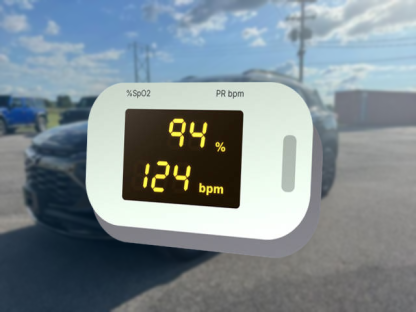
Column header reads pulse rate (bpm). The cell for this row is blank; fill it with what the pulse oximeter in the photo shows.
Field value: 124 bpm
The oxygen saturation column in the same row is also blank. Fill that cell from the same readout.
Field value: 94 %
